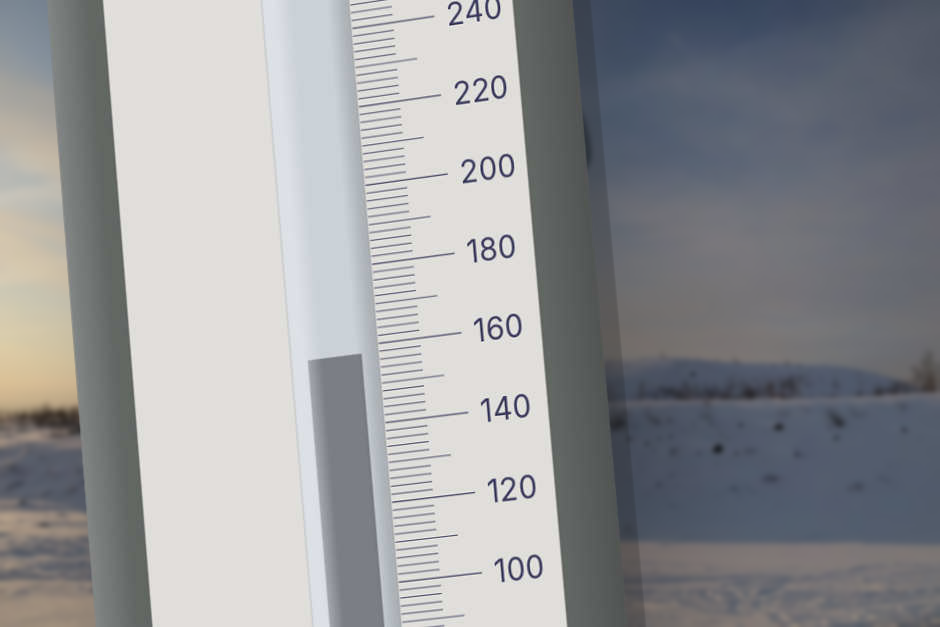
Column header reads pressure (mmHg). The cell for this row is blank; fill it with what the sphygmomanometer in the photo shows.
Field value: 158 mmHg
